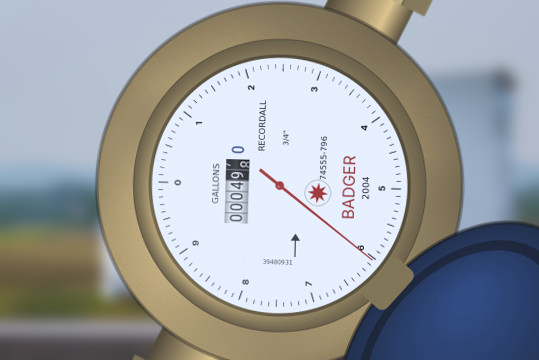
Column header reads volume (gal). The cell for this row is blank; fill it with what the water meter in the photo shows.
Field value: 4976.0 gal
